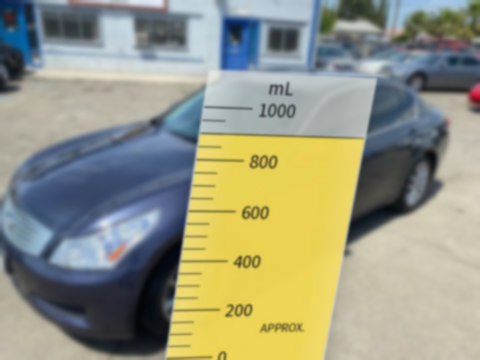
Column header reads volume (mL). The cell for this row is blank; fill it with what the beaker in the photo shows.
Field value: 900 mL
